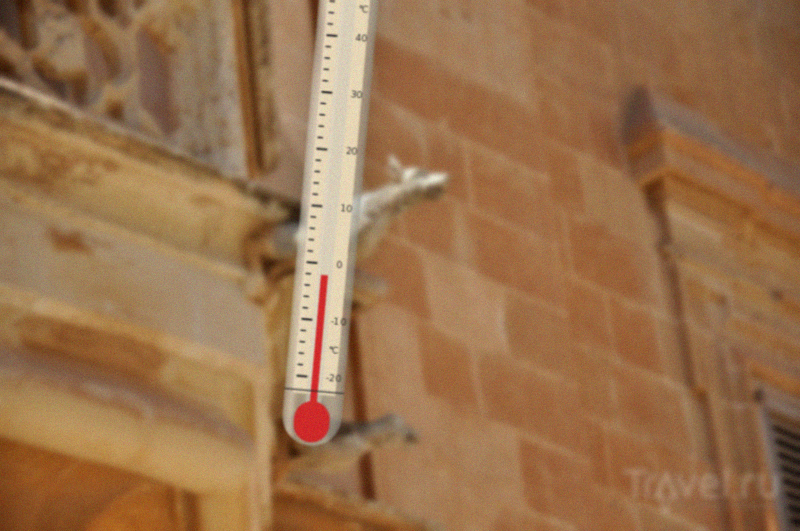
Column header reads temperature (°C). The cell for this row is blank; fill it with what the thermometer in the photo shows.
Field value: -2 °C
